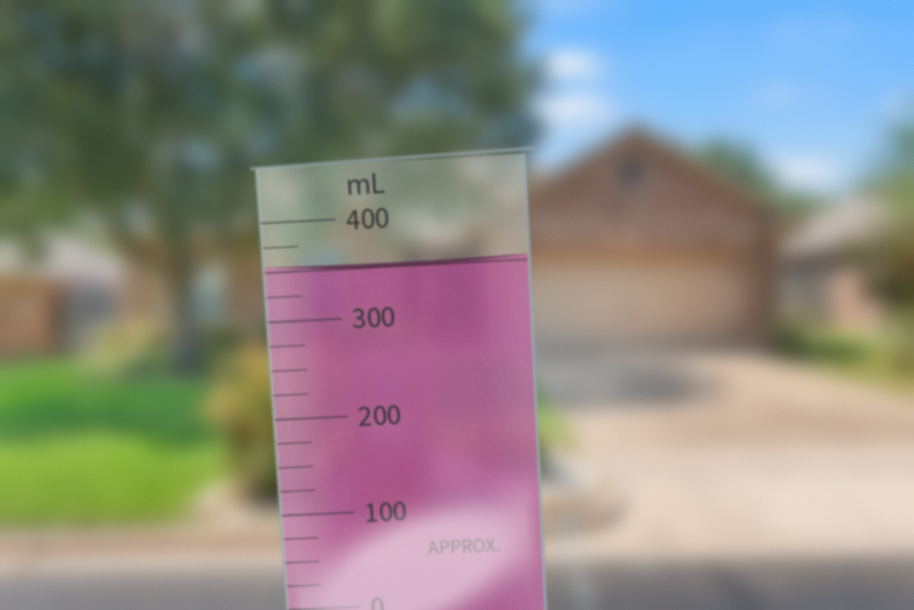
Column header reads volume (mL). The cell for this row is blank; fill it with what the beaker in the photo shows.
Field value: 350 mL
